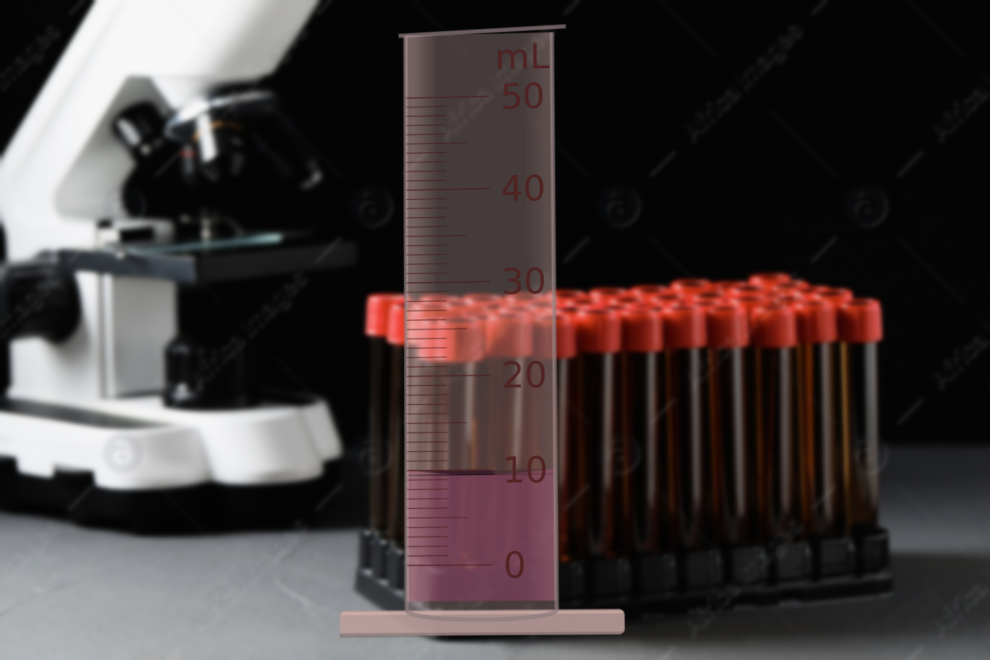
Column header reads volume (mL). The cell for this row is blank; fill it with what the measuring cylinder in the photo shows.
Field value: 9.5 mL
